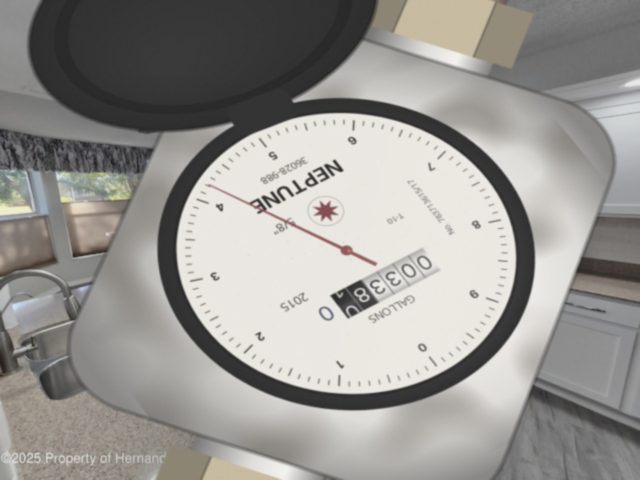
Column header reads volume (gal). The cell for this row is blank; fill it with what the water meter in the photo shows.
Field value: 33804.2 gal
